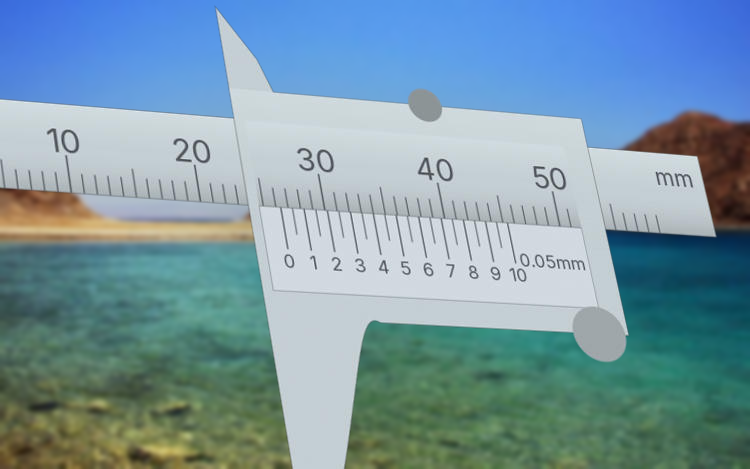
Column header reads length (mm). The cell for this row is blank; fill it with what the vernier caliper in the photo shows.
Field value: 26.4 mm
